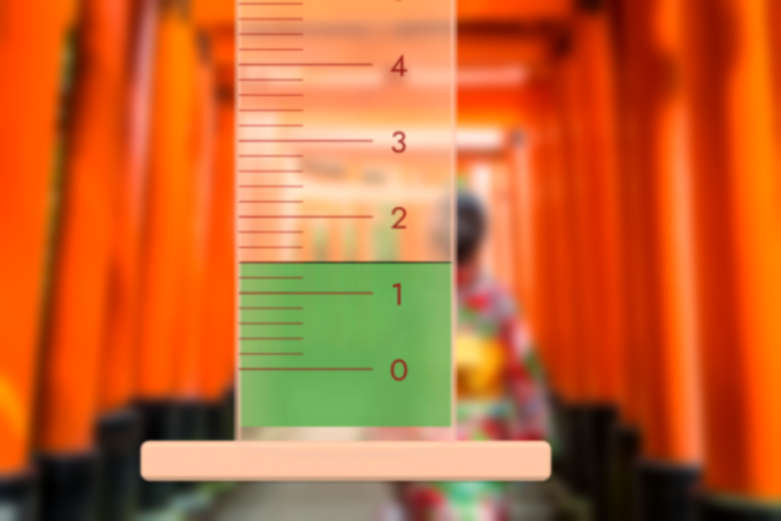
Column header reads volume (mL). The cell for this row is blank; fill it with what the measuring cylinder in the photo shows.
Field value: 1.4 mL
